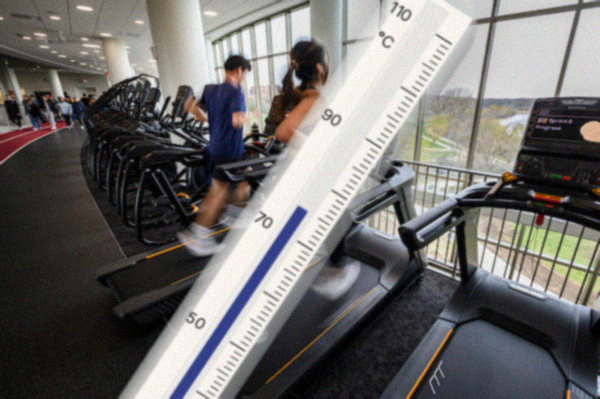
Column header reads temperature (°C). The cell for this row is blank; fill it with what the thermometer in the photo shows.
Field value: 75 °C
